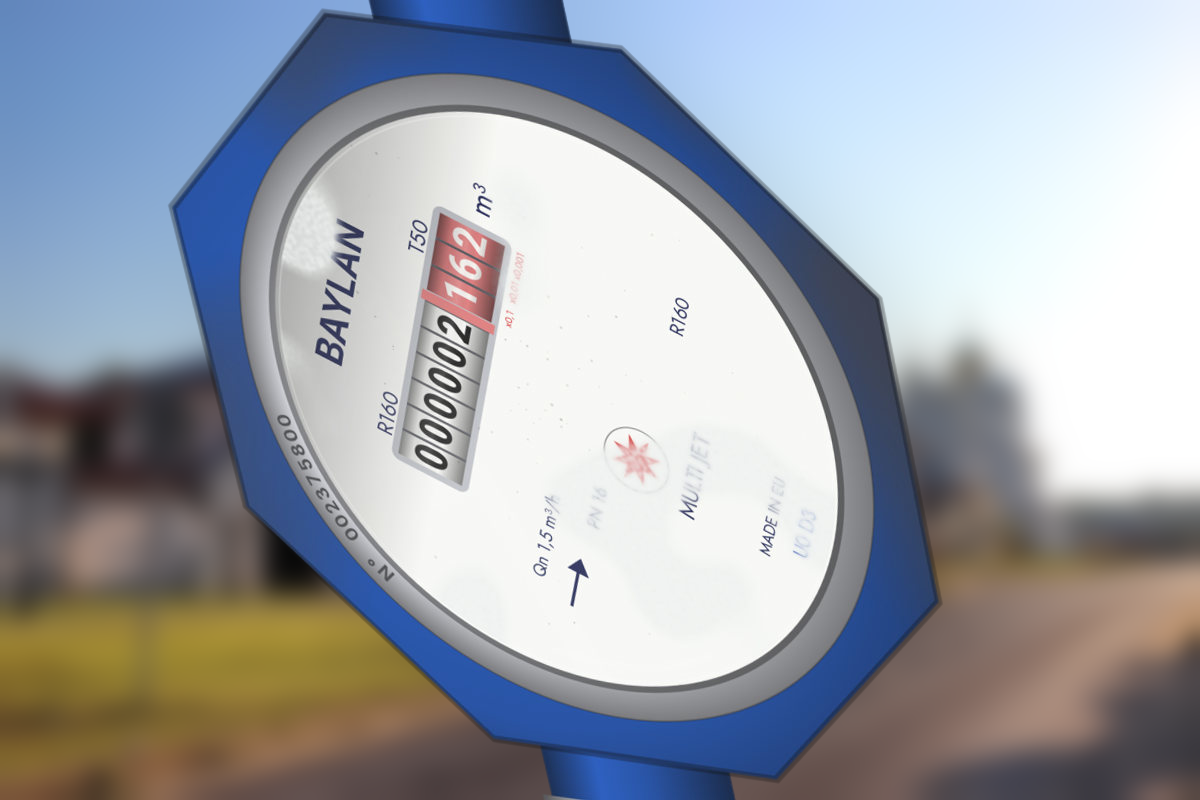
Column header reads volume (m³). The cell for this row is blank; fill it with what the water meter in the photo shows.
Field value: 2.162 m³
